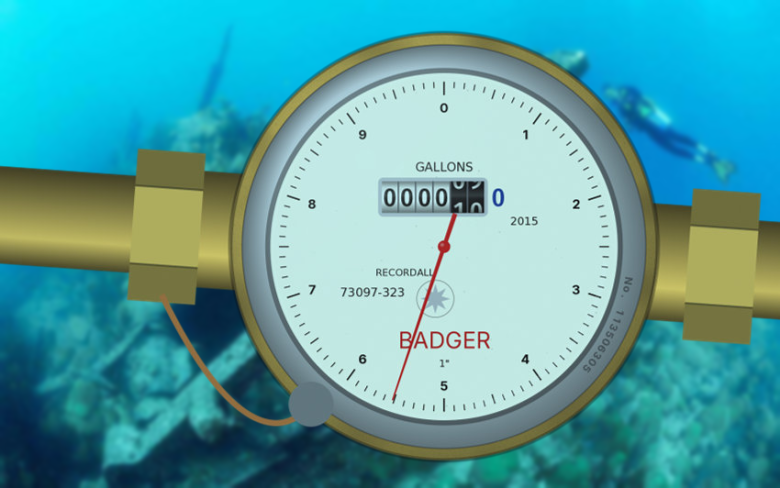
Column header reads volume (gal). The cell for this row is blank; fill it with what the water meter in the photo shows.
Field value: 95.5 gal
